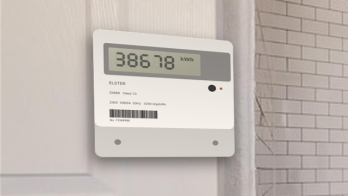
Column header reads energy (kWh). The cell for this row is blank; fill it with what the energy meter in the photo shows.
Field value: 38678 kWh
